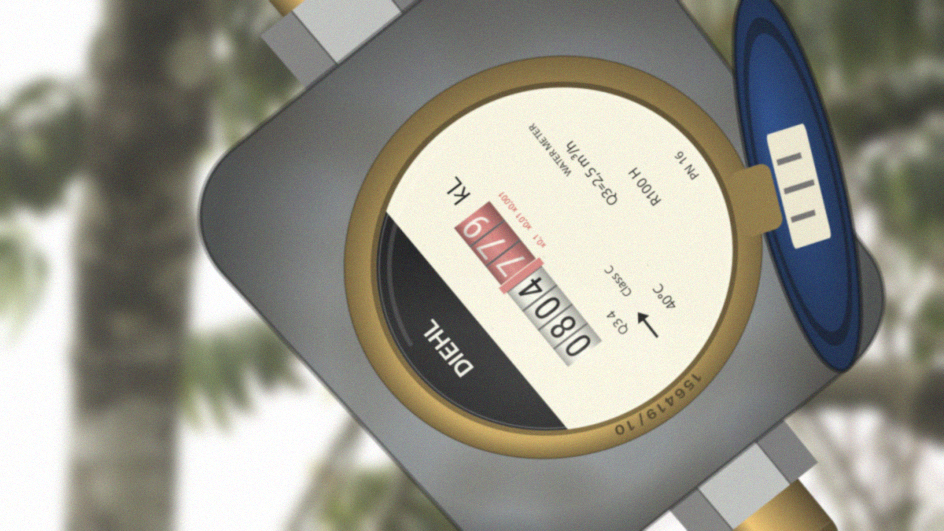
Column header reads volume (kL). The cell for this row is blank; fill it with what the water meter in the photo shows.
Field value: 804.779 kL
